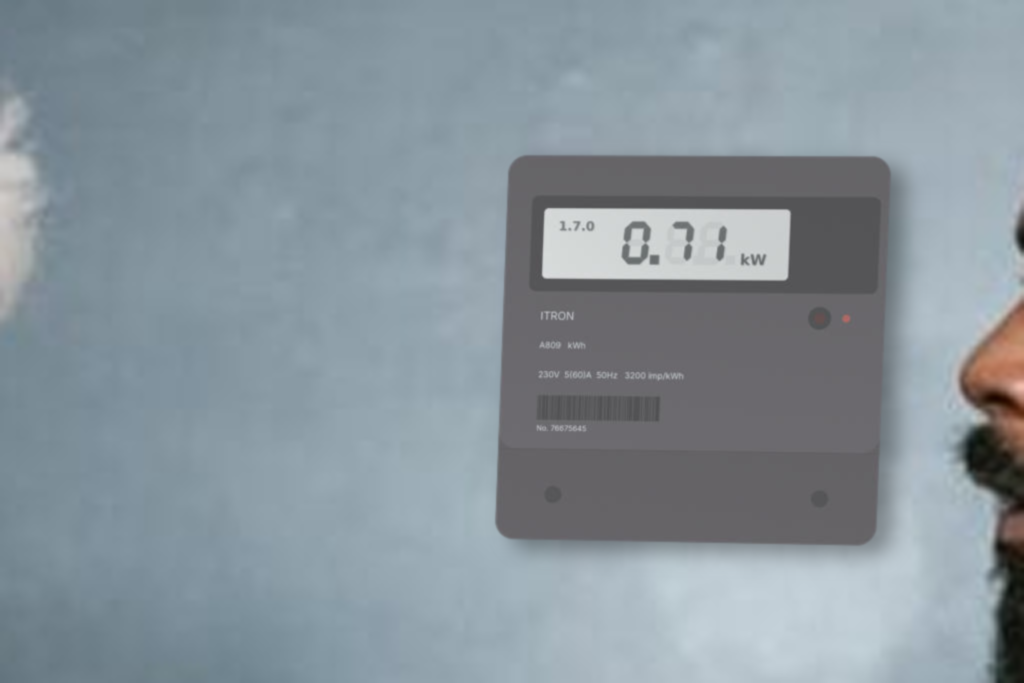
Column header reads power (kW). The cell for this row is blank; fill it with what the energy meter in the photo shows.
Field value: 0.71 kW
